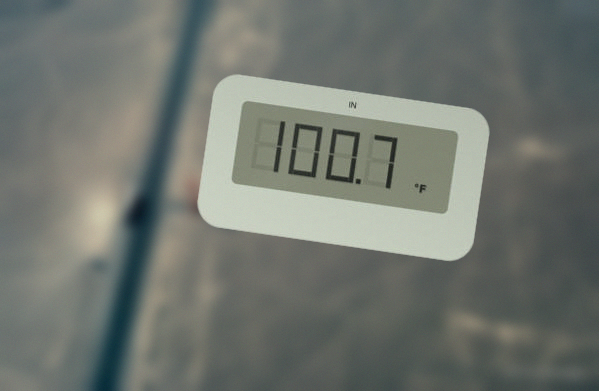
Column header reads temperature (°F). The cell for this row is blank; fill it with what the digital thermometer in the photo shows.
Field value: 100.7 °F
